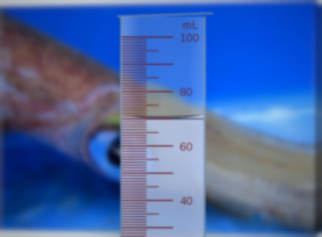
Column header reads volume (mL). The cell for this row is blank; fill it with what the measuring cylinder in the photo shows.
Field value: 70 mL
